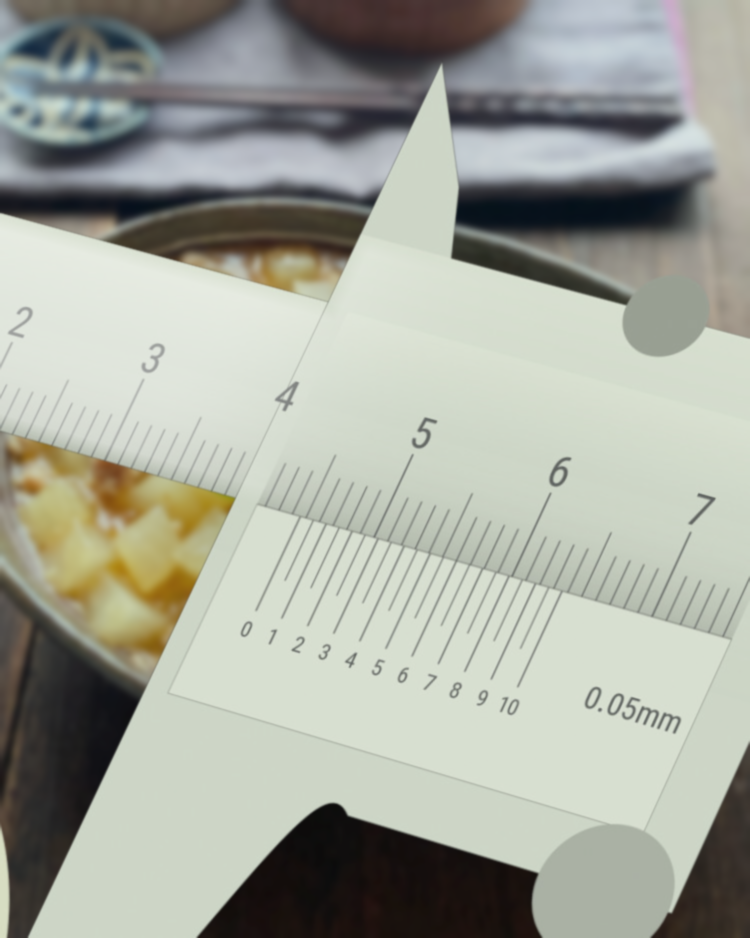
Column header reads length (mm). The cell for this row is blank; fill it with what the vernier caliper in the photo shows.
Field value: 44.6 mm
